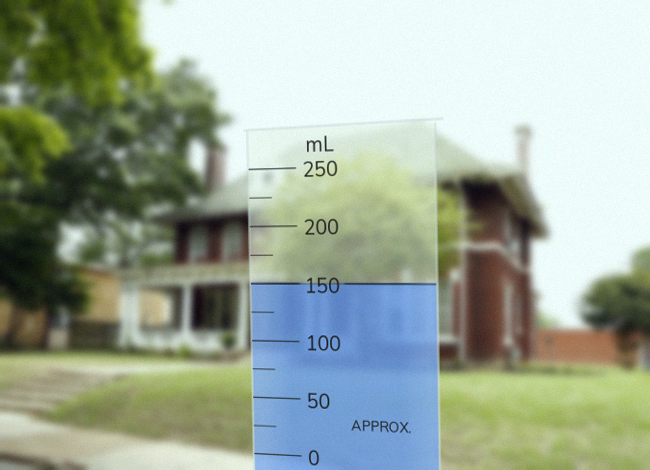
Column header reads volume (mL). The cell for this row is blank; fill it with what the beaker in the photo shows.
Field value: 150 mL
